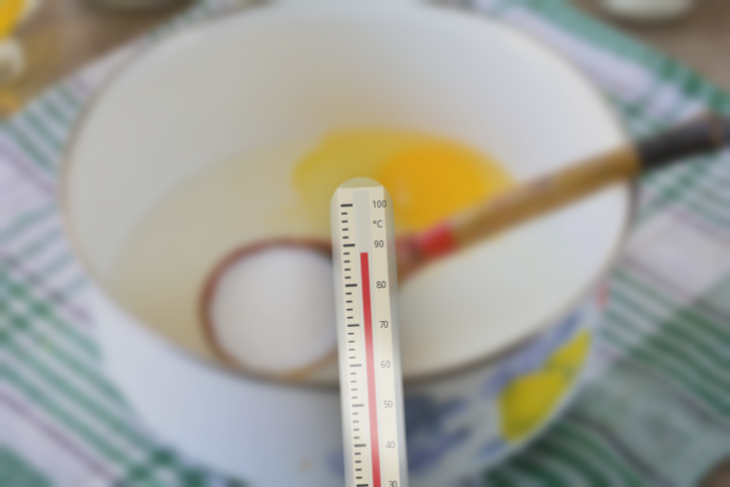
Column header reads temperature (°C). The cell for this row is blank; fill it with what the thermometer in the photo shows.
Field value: 88 °C
